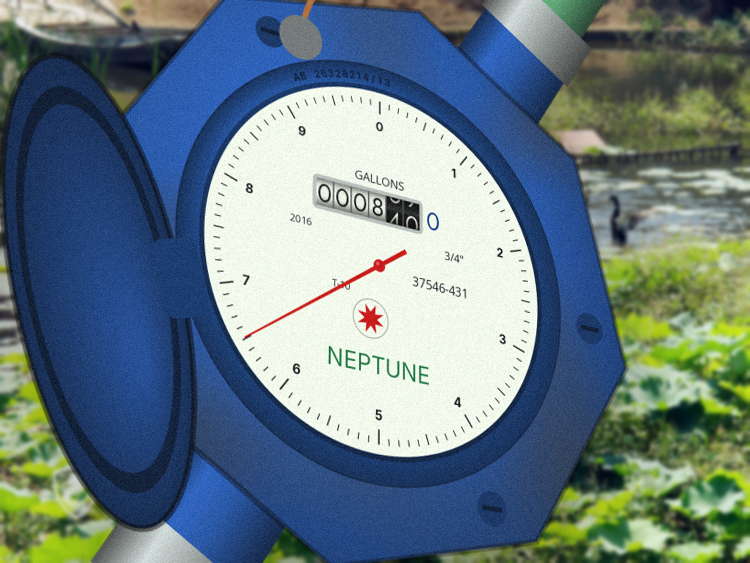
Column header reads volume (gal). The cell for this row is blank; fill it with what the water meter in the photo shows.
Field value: 8396.5 gal
